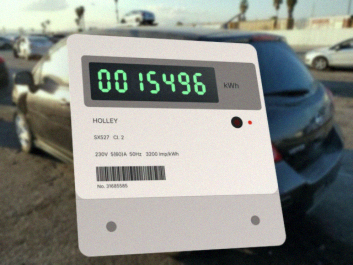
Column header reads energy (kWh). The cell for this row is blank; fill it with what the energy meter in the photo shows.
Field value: 15496 kWh
